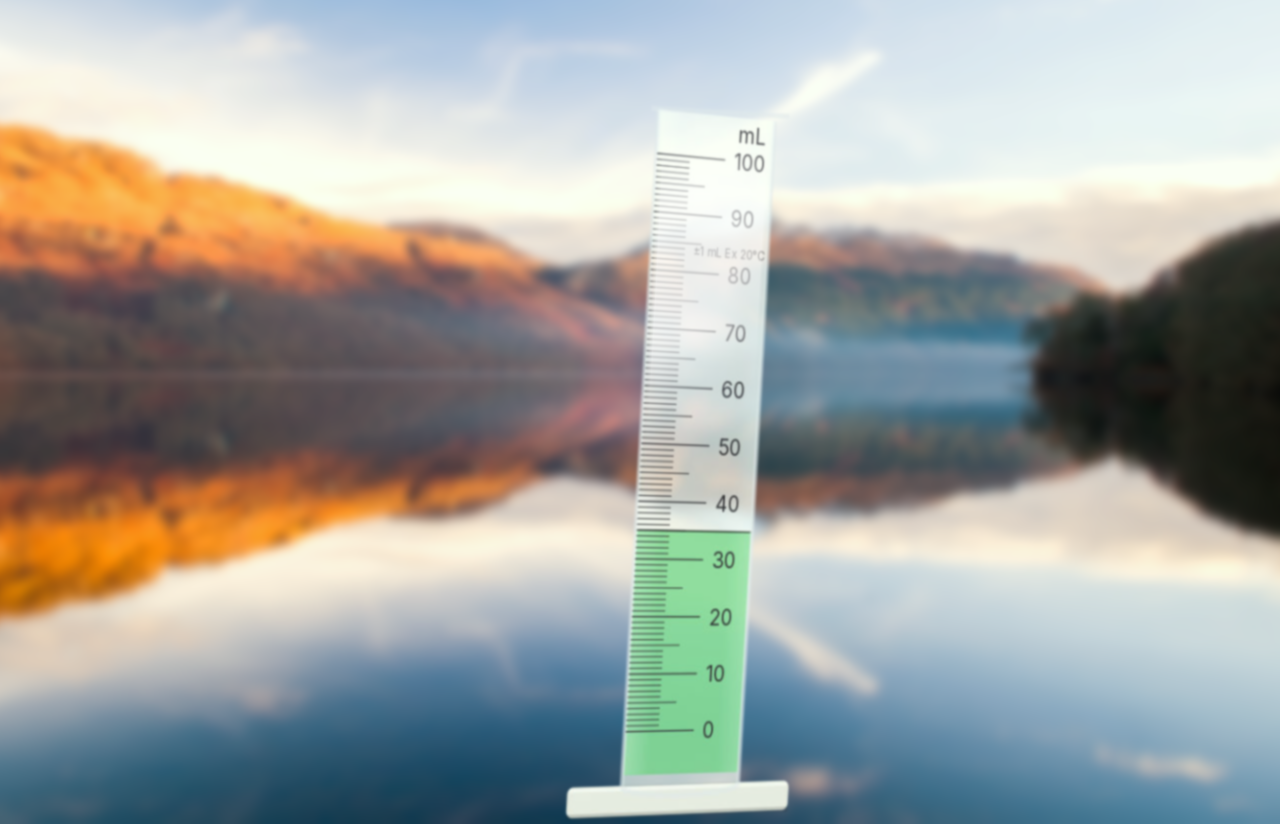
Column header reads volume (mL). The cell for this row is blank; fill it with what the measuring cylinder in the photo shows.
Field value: 35 mL
